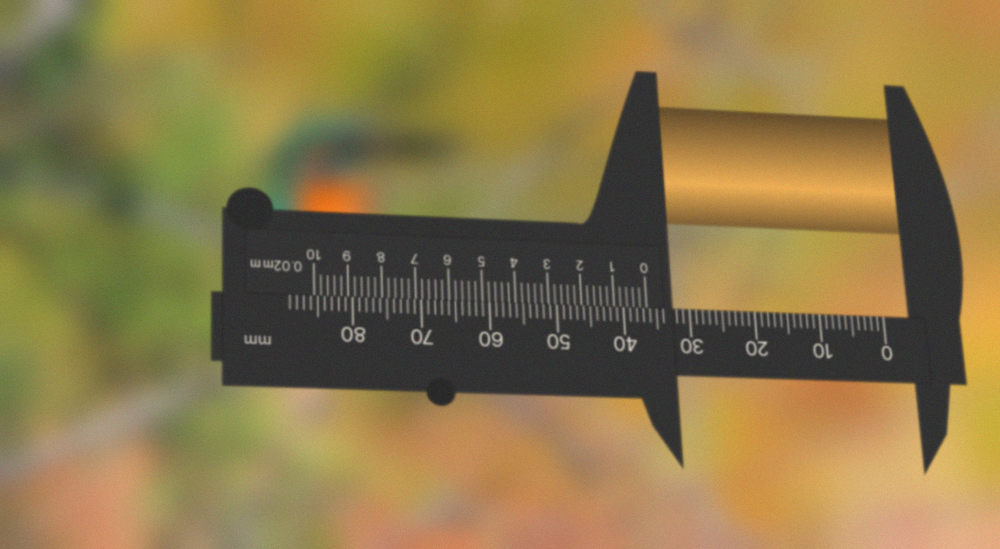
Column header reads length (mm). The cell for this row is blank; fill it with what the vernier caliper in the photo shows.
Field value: 36.5 mm
